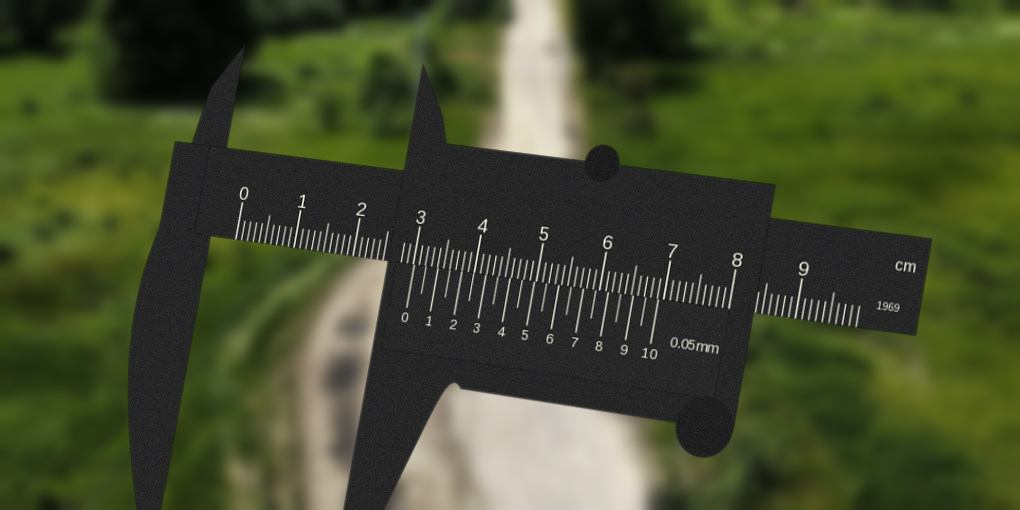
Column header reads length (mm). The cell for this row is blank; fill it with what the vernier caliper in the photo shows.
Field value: 30.2 mm
